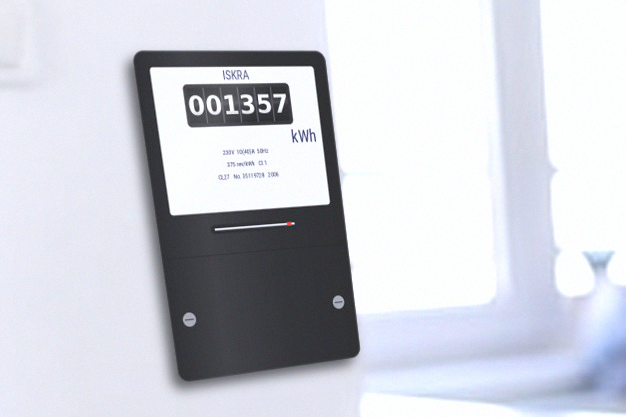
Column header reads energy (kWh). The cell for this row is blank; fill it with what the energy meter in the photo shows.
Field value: 1357 kWh
